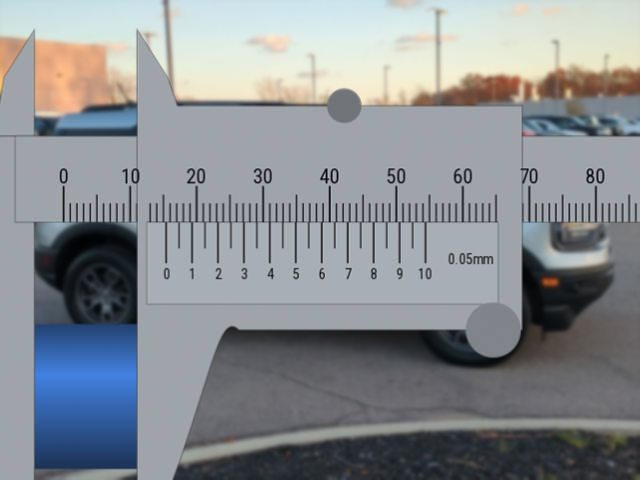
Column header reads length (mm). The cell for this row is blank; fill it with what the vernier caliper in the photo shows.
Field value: 15.4 mm
